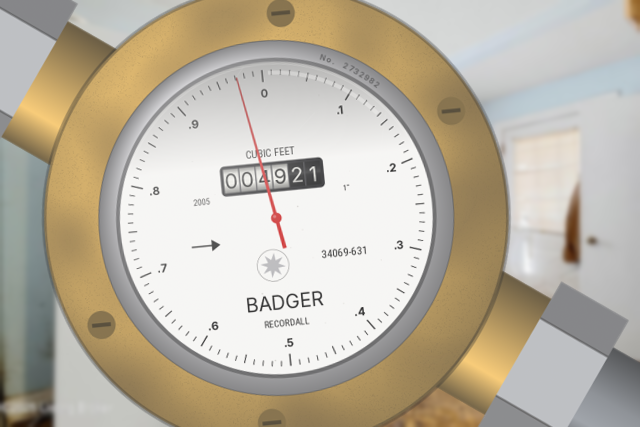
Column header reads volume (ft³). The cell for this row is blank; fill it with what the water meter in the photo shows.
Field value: 4920.97 ft³
